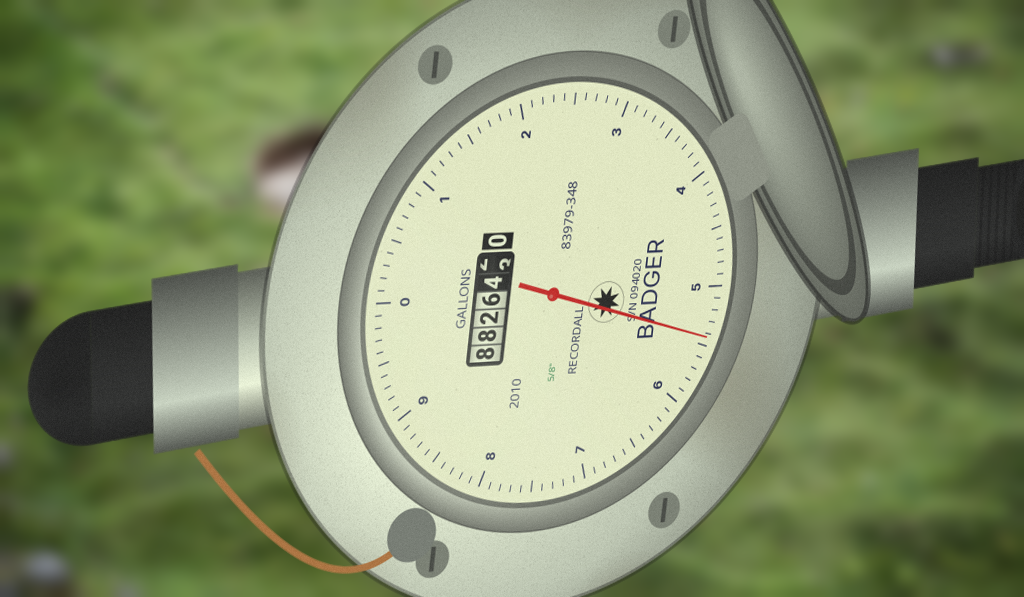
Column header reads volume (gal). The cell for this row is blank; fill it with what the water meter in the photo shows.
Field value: 8826425.4 gal
